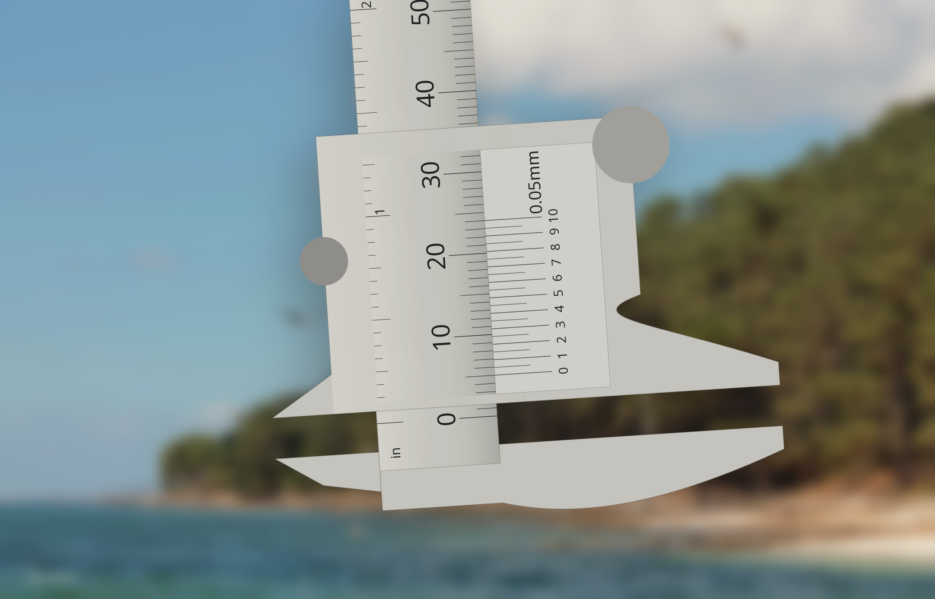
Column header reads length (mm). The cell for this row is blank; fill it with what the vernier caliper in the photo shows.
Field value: 5.0 mm
